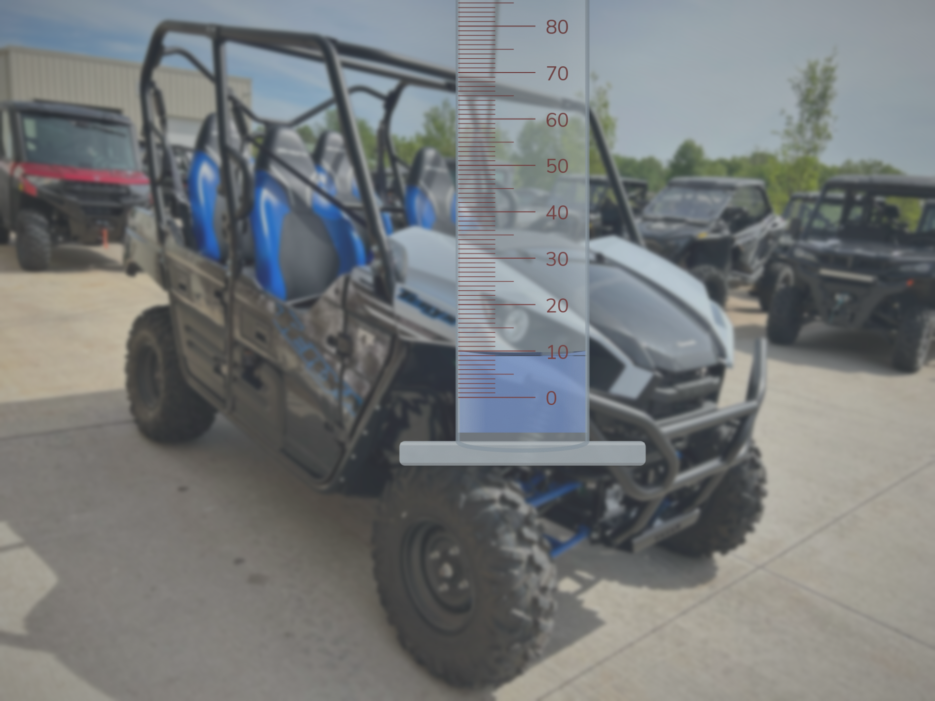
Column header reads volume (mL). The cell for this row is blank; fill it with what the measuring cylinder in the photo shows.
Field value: 9 mL
